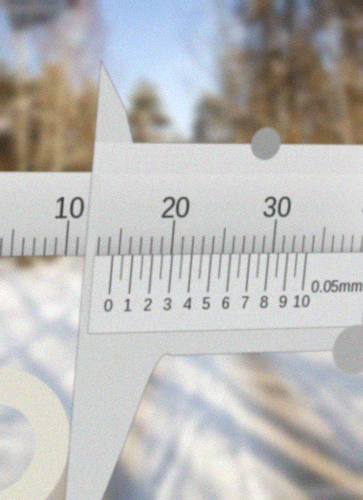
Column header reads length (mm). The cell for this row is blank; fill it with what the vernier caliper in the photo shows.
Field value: 14.4 mm
